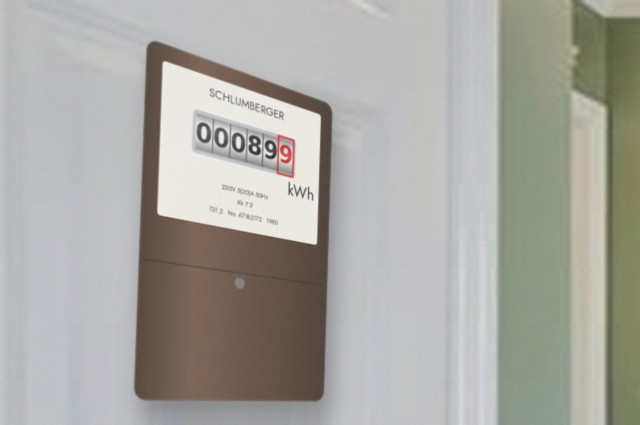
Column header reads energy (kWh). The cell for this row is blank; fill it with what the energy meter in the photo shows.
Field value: 89.9 kWh
